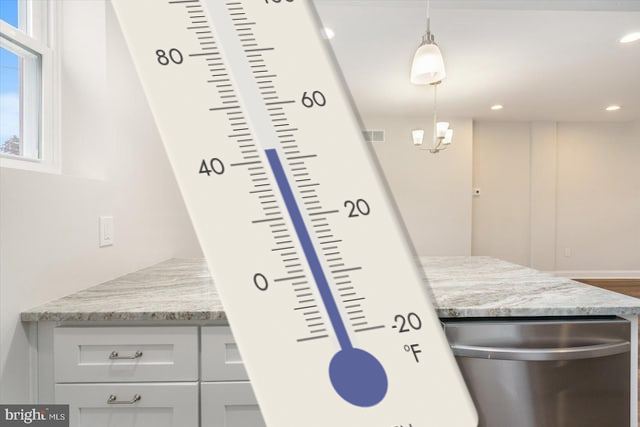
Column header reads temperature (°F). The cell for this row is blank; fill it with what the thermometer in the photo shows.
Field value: 44 °F
